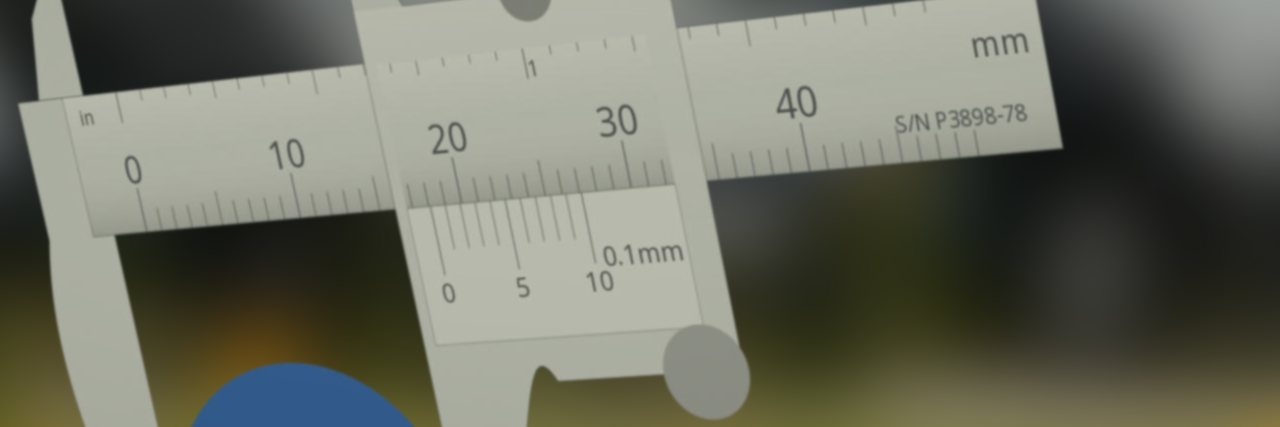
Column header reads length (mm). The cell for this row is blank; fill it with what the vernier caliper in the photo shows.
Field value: 18.1 mm
